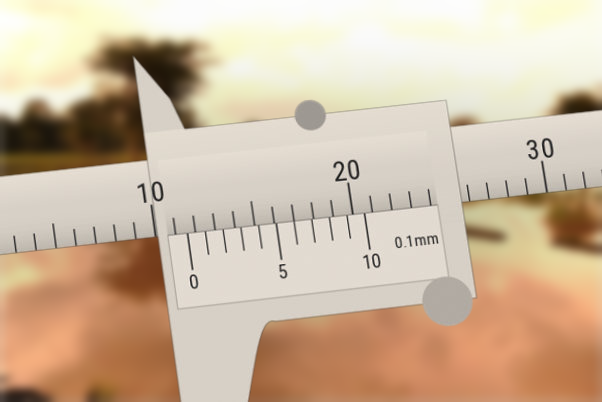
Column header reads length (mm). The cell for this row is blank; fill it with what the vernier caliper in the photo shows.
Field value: 11.6 mm
